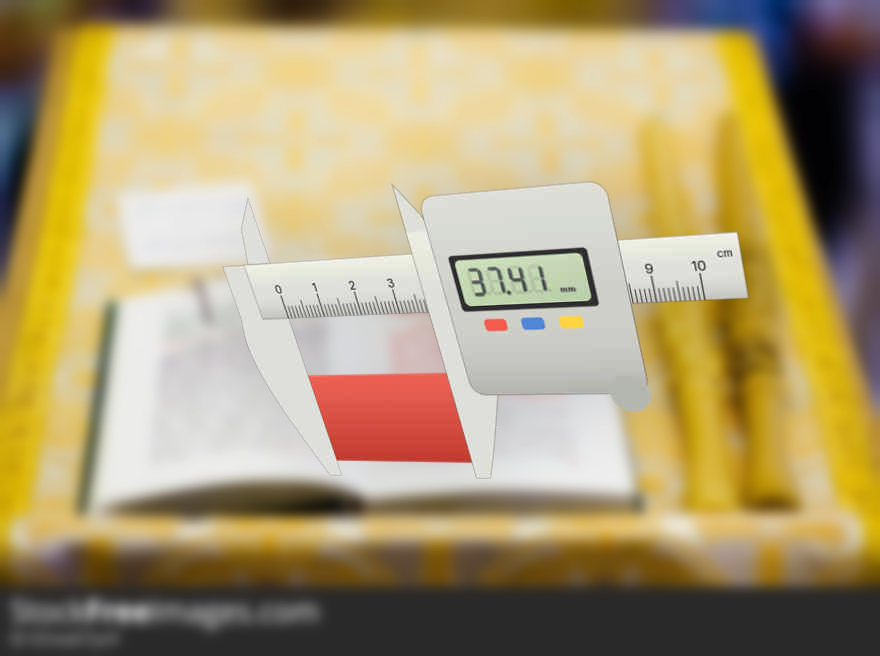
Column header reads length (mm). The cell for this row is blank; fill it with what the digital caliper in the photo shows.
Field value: 37.41 mm
